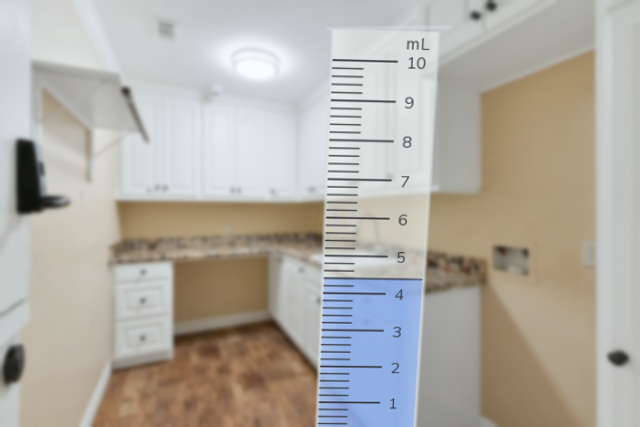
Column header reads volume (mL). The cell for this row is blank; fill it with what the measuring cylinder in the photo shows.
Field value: 4.4 mL
